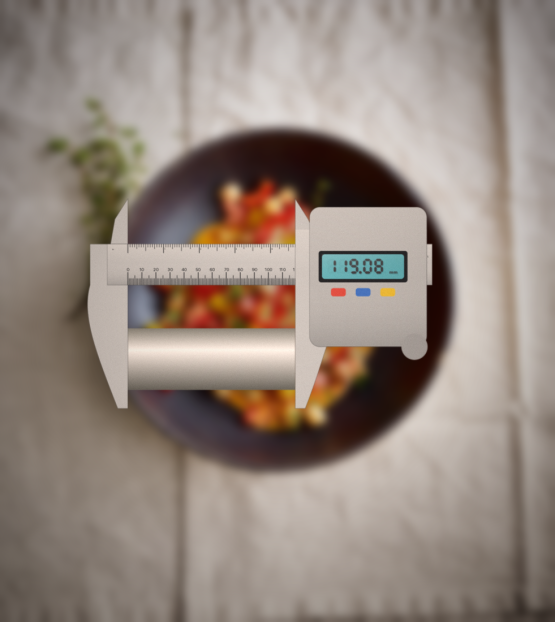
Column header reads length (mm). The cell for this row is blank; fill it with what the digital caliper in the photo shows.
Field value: 119.08 mm
